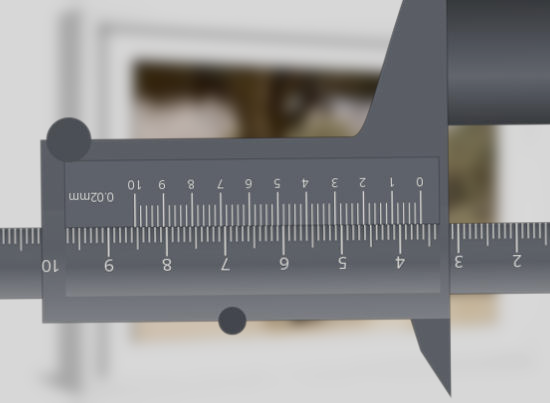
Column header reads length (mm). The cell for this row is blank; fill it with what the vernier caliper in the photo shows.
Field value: 36.4 mm
